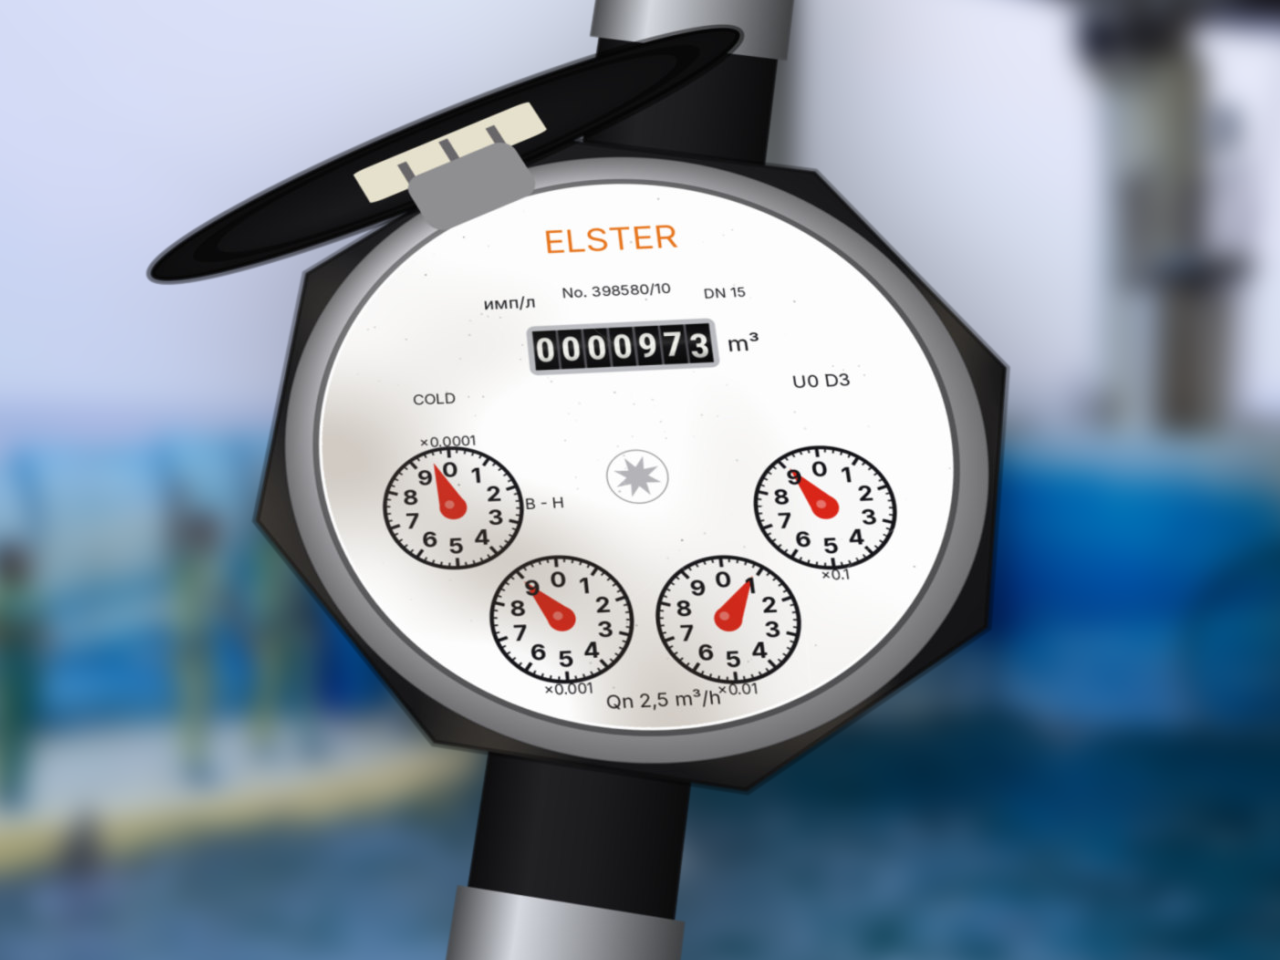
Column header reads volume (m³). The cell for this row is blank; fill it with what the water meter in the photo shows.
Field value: 972.9089 m³
